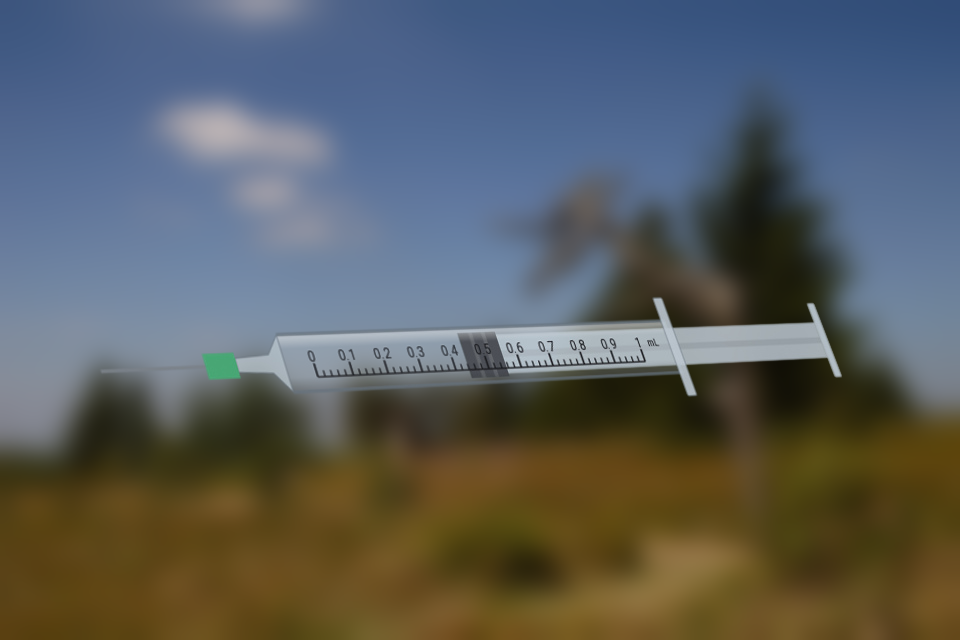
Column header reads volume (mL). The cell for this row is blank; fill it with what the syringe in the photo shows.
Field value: 0.44 mL
